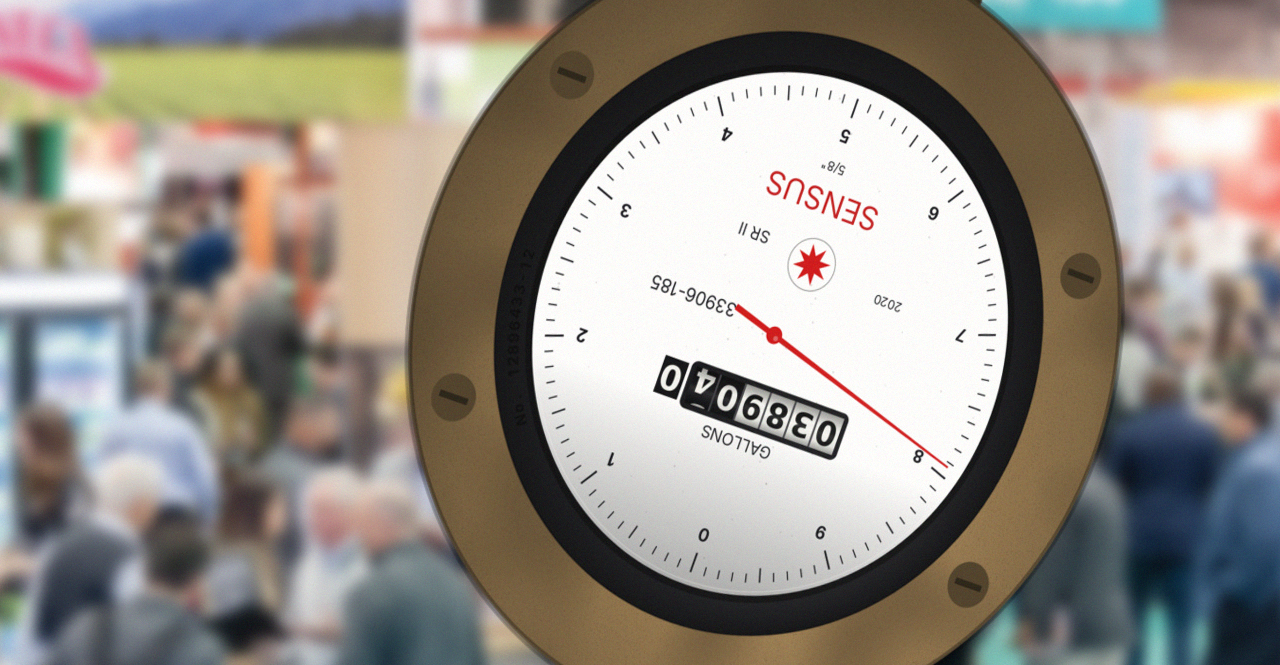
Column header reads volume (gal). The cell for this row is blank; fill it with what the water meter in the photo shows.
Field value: 389037.9 gal
